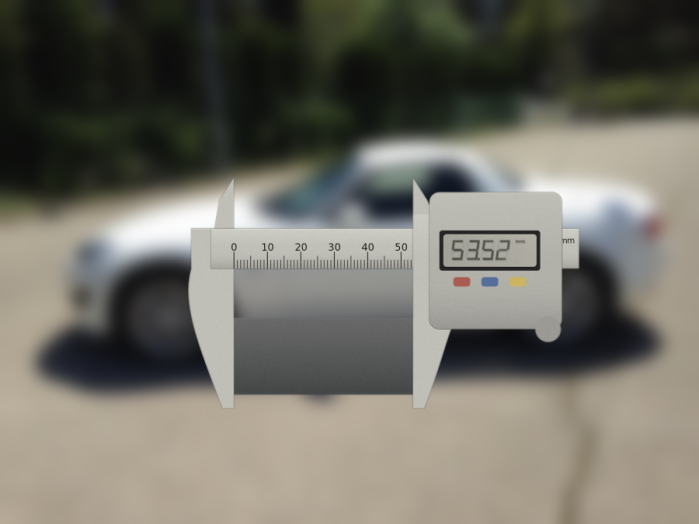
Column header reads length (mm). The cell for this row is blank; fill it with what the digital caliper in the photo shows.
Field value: 53.52 mm
